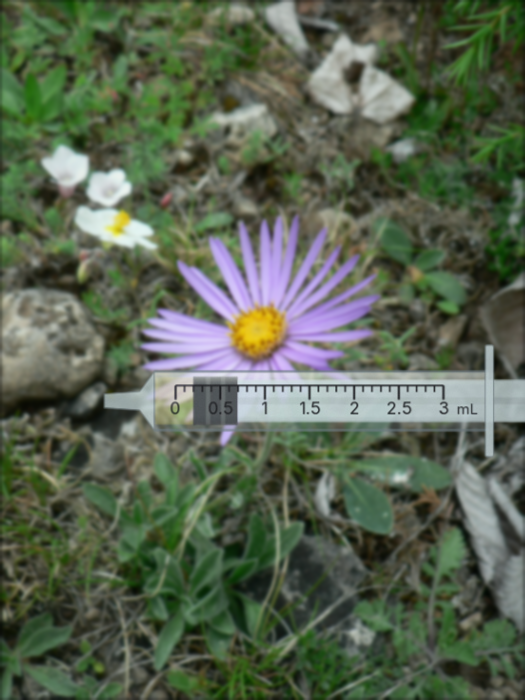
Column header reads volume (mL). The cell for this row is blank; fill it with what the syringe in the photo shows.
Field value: 0.2 mL
